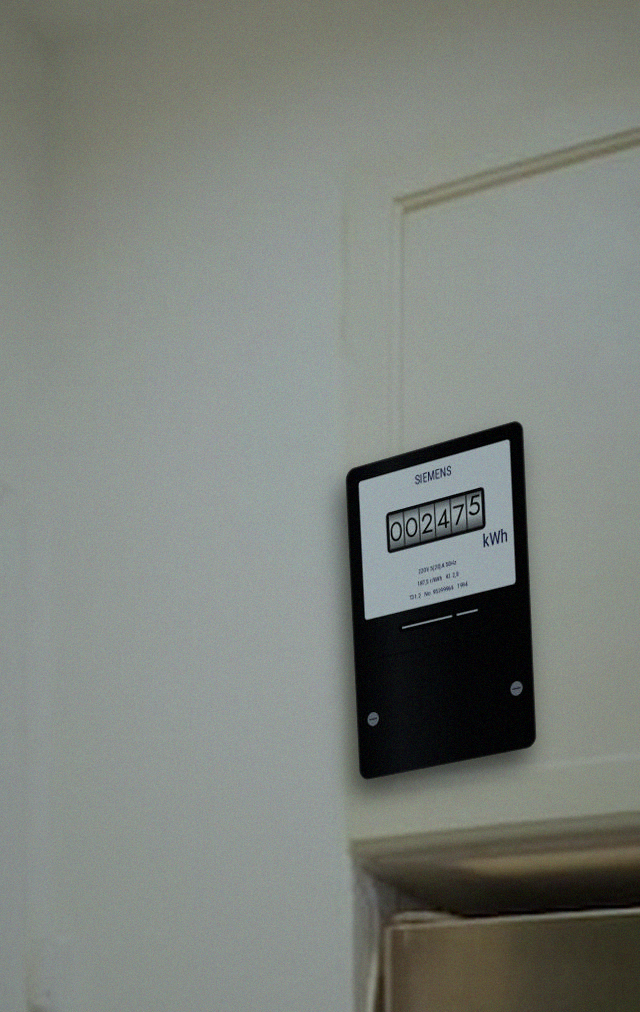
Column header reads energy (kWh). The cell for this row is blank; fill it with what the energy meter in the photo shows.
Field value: 2475 kWh
